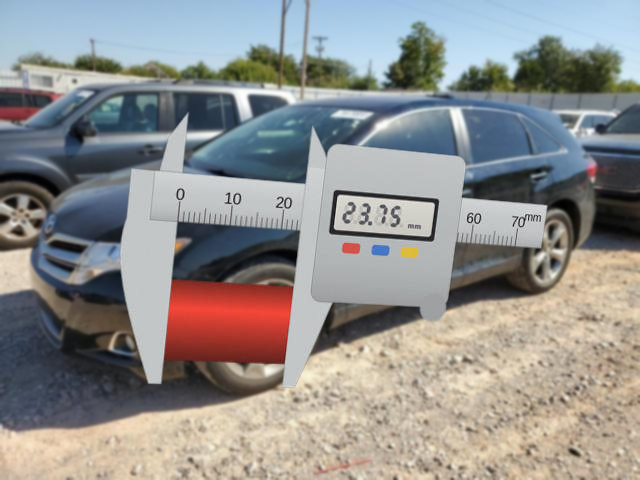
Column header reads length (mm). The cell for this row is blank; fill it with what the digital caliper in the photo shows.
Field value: 23.75 mm
